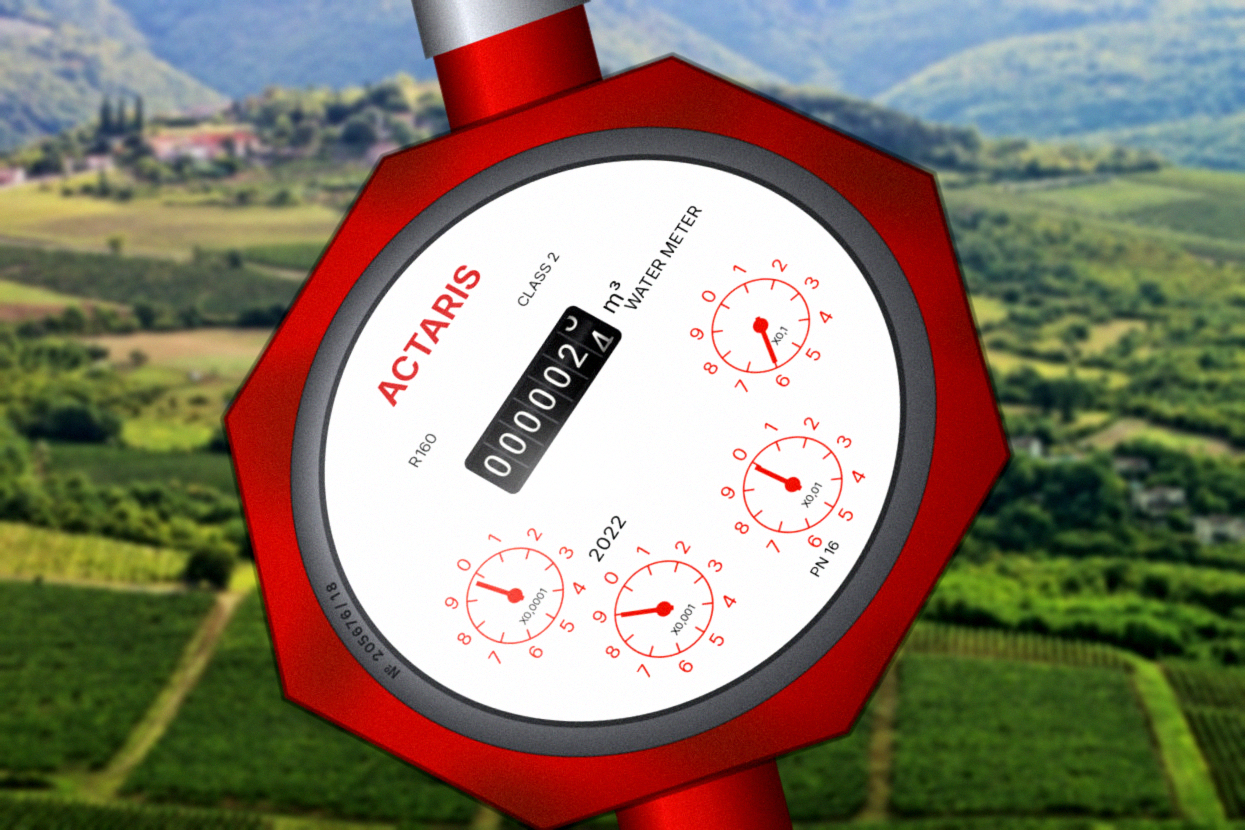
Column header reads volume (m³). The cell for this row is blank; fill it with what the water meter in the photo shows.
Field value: 23.5989 m³
